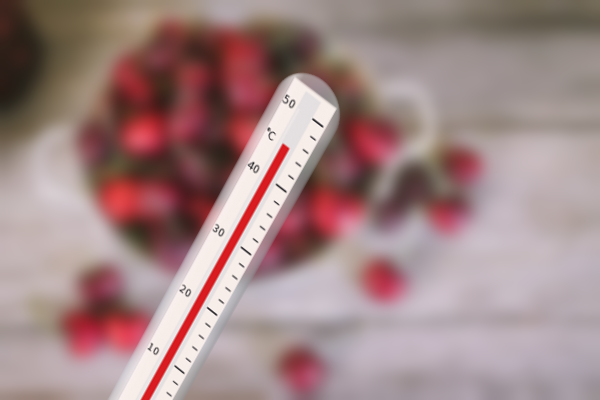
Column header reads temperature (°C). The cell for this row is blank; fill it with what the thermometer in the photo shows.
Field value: 45 °C
